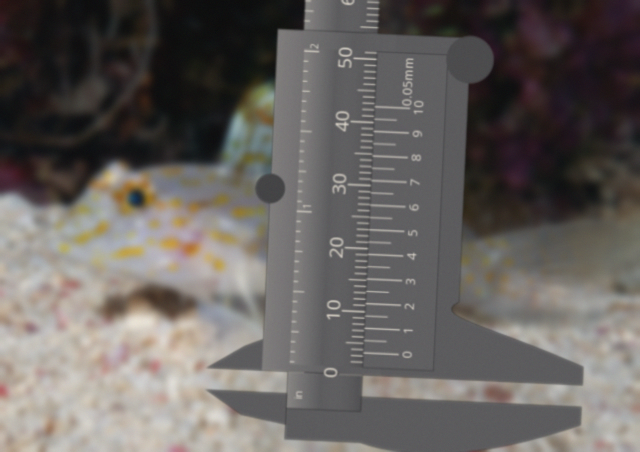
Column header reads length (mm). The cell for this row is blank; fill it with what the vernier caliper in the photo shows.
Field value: 3.5 mm
